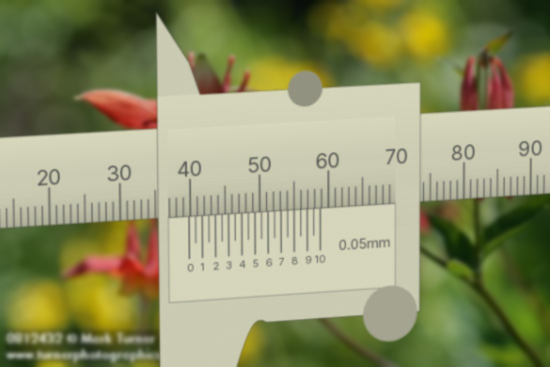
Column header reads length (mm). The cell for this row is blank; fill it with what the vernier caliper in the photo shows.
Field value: 39.8 mm
